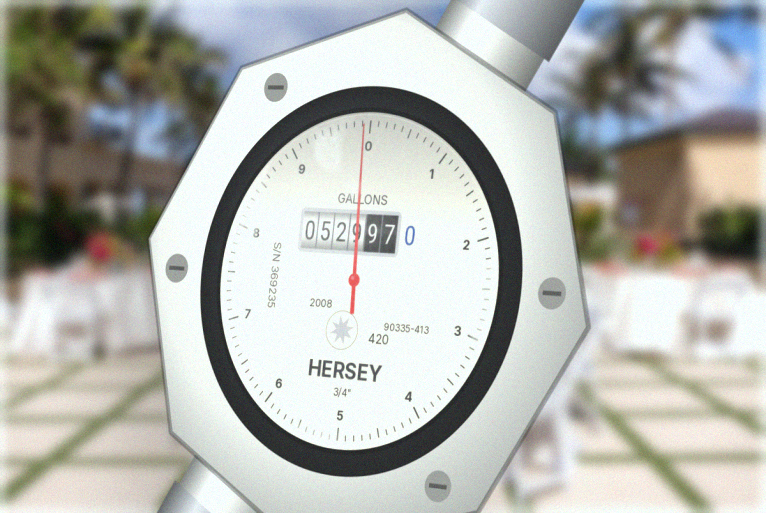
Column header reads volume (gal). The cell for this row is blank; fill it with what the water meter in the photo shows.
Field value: 529969.9 gal
